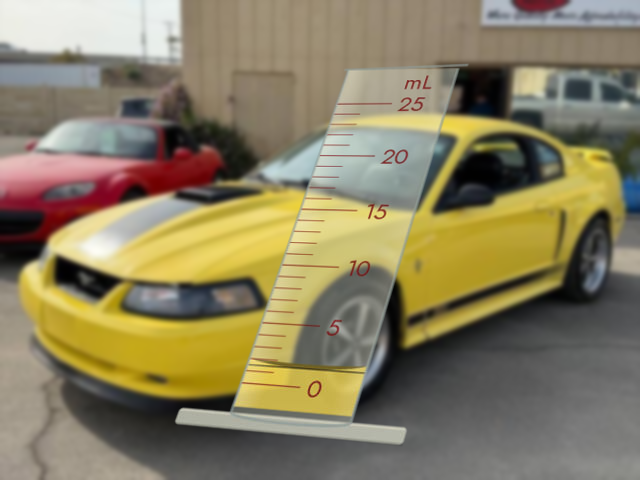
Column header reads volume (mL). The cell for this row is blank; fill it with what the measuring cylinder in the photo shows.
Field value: 1.5 mL
